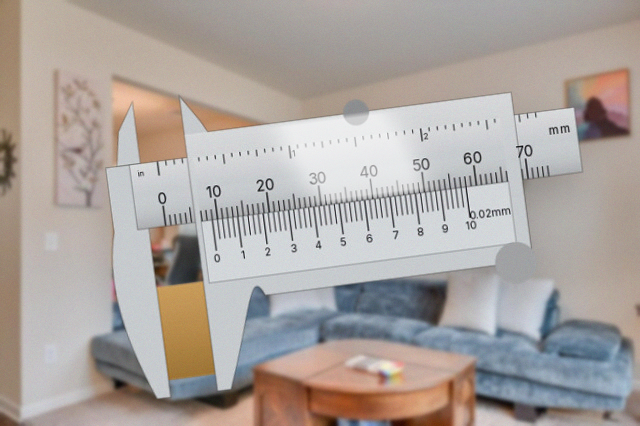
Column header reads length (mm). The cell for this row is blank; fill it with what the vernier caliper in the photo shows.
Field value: 9.0 mm
